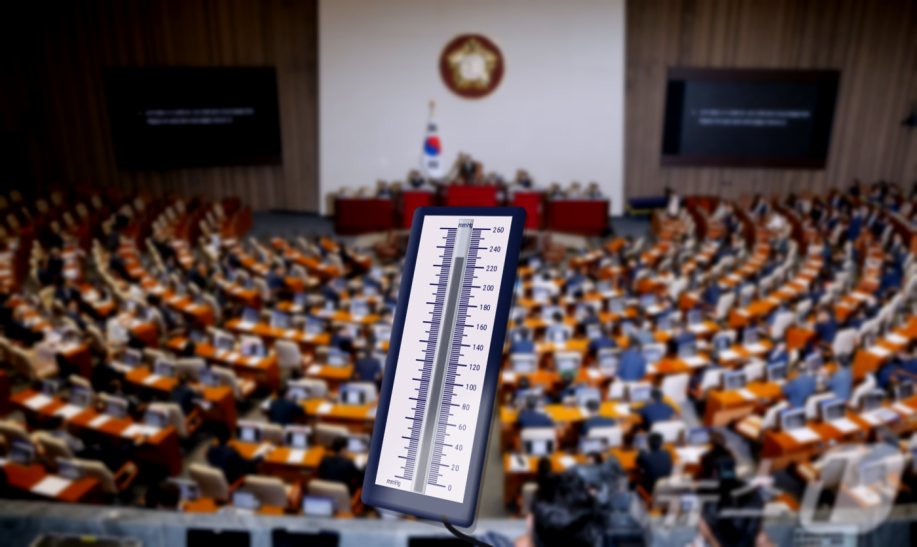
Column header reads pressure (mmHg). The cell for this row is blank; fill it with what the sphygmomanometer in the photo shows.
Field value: 230 mmHg
